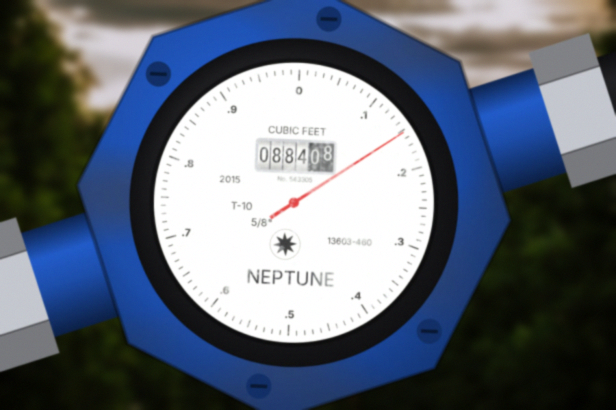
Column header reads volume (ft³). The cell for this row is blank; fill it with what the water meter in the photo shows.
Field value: 88408.15 ft³
